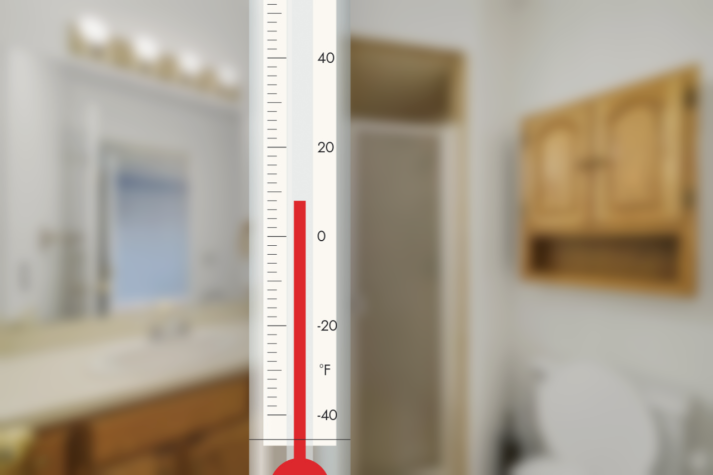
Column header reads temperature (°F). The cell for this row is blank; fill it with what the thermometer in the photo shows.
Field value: 8 °F
